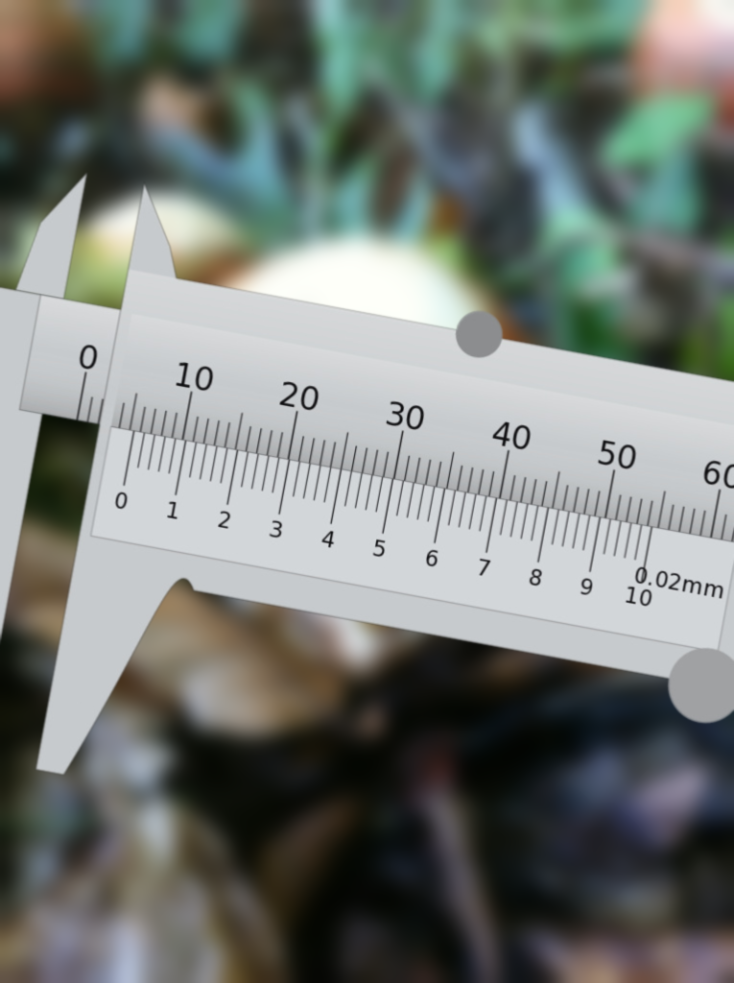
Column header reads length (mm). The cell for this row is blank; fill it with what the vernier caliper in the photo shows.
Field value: 5.4 mm
